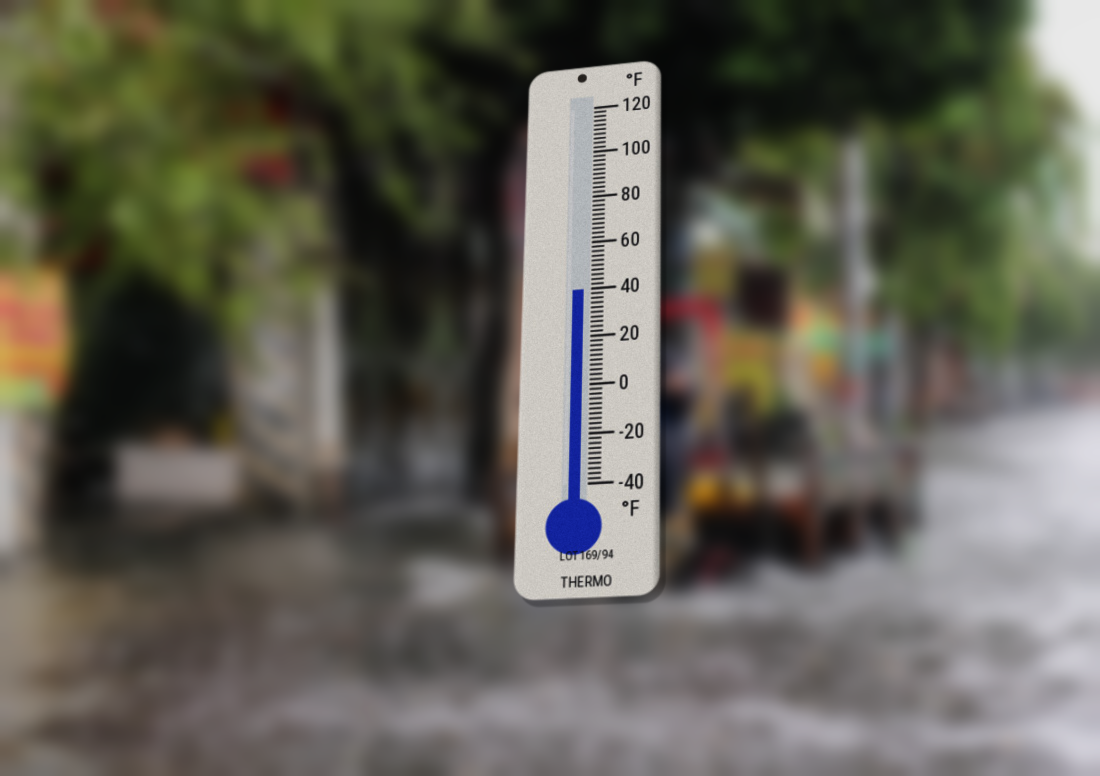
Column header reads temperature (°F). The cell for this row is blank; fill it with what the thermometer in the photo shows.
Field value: 40 °F
